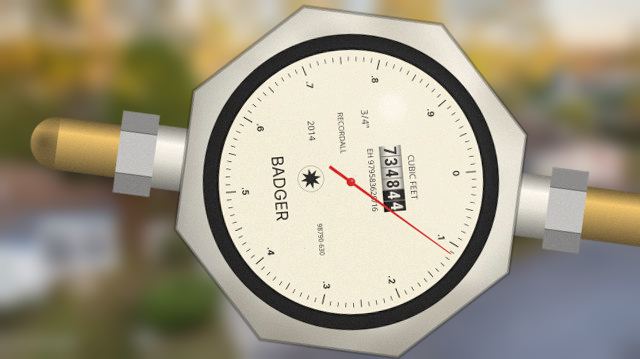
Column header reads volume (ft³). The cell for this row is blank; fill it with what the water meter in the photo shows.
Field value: 734844.11 ft³
